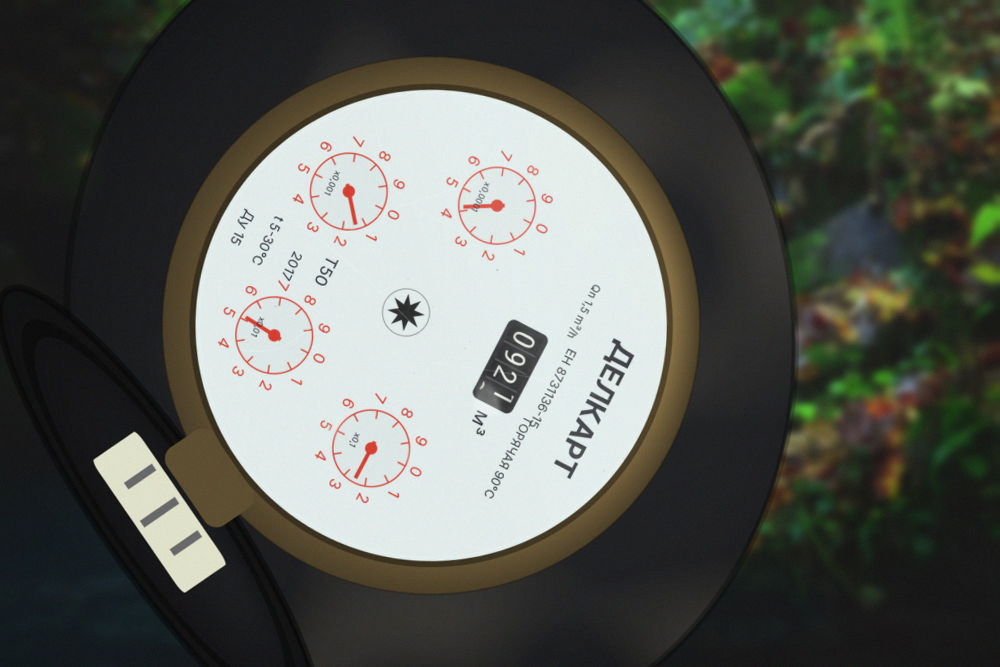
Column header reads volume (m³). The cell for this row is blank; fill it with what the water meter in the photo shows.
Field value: 921.2514 m³
